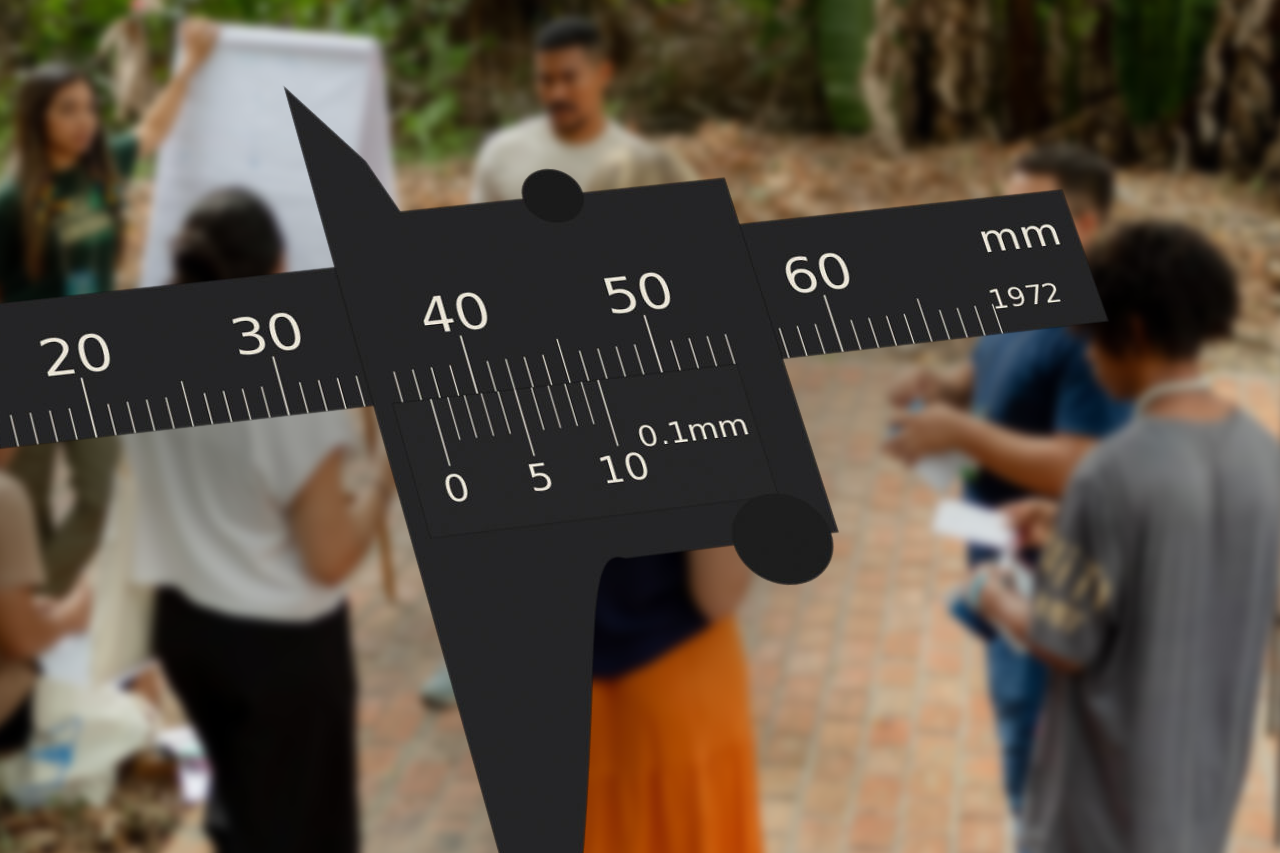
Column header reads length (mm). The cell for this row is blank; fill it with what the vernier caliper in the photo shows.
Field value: 37.5 mm
